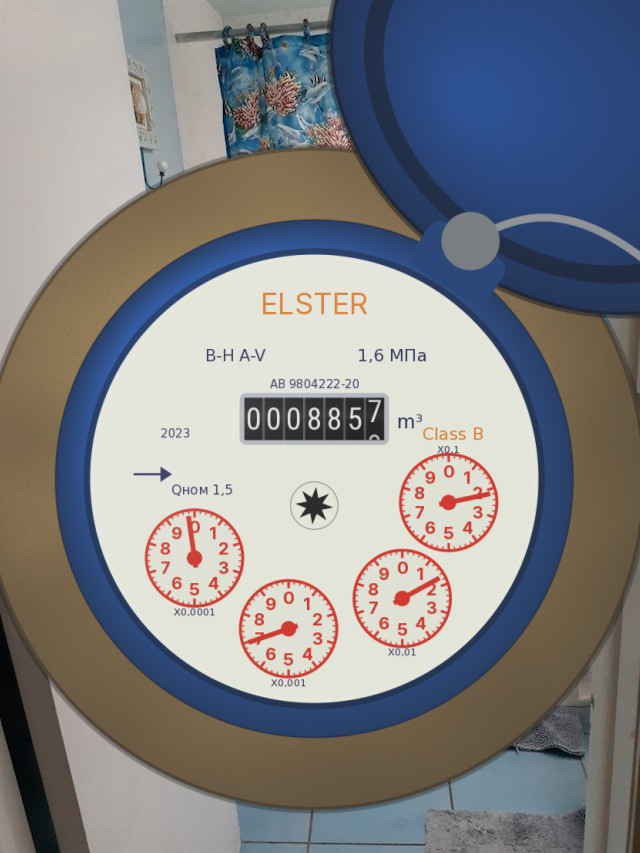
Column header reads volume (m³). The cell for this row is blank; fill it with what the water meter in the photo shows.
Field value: 8857.2169 m³
